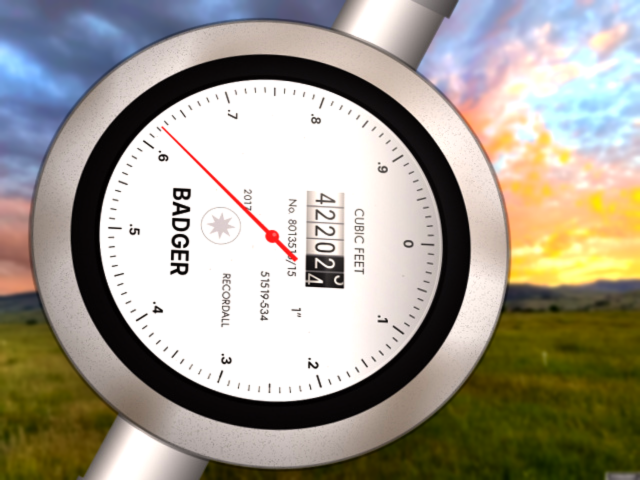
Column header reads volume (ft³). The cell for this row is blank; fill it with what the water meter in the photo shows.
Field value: 422023.62 ft³
